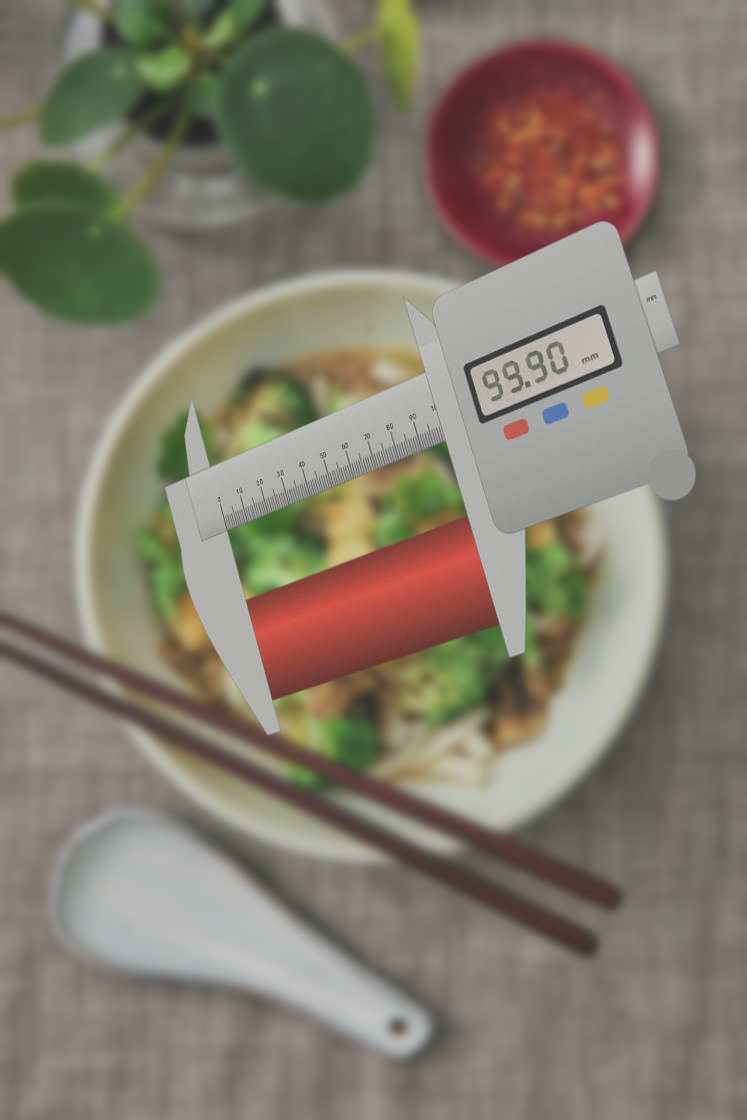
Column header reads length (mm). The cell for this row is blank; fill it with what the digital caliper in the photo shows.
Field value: 99.90 mm
